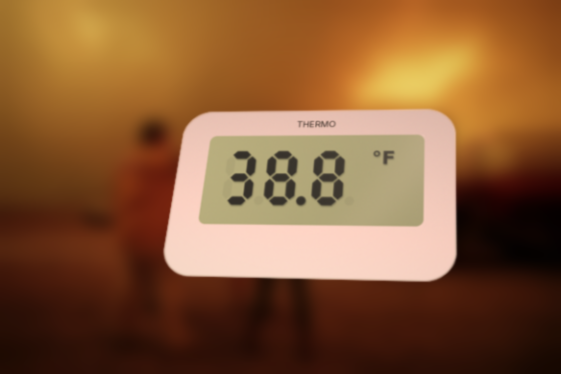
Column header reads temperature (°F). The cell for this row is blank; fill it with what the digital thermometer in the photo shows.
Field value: 38.8 °F
